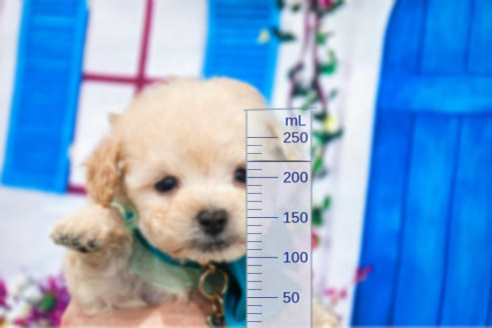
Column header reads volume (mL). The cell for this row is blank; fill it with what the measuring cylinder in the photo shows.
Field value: 220 mL
